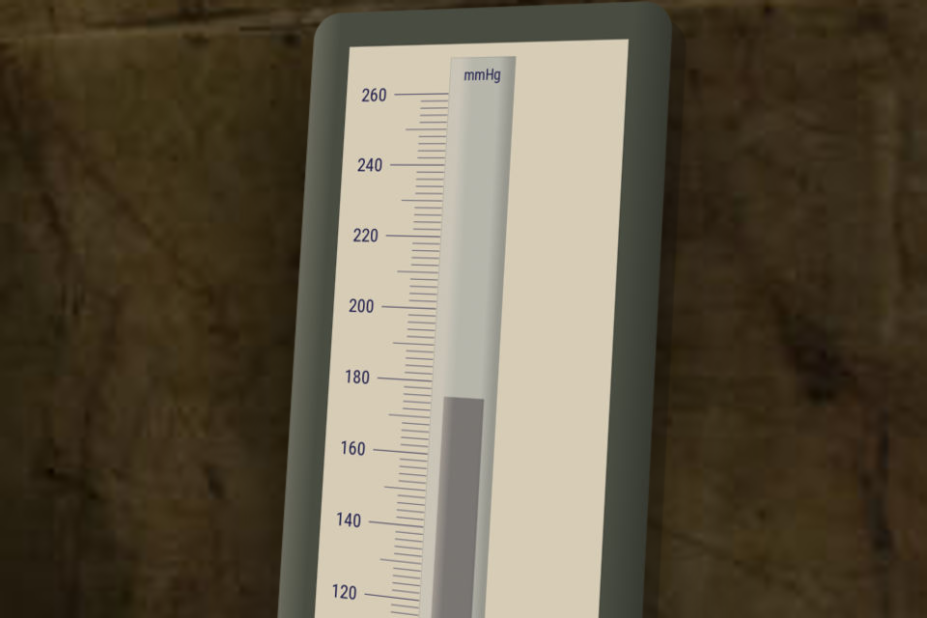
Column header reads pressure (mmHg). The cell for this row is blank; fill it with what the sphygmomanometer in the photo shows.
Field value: 176 mmHg
